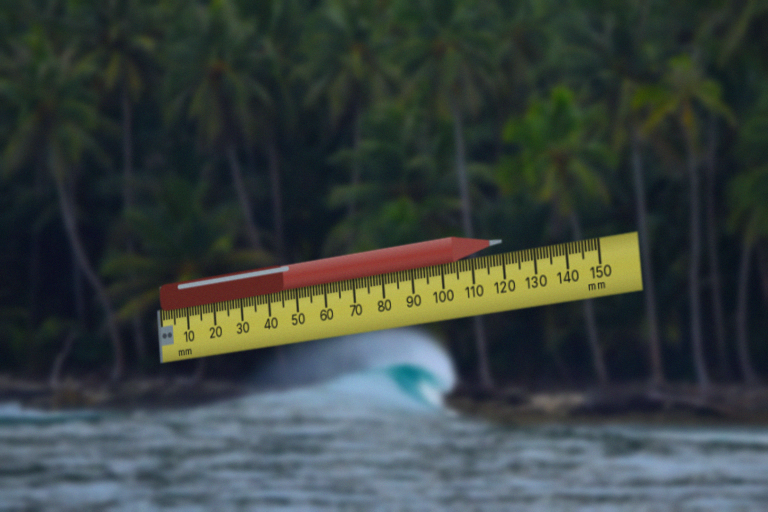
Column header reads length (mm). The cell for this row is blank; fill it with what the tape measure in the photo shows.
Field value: 120 mm
